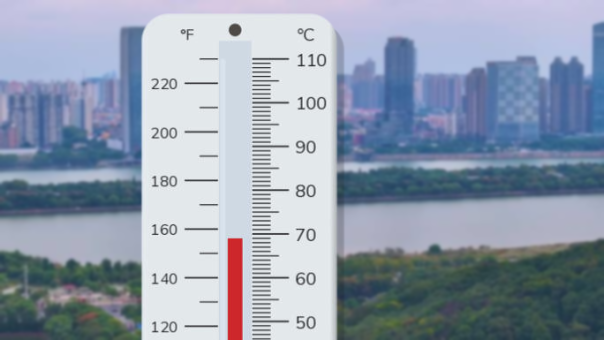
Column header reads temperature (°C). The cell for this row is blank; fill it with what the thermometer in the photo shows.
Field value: 69 °C
